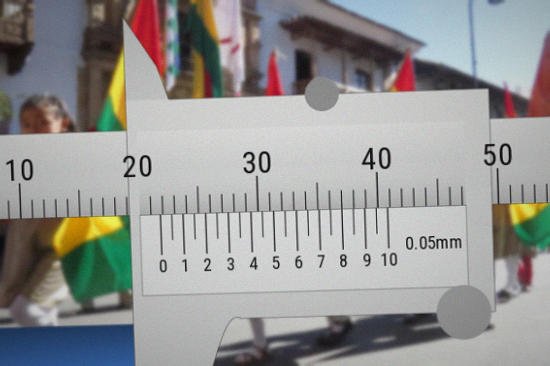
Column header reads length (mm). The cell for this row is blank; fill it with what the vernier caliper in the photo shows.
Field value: 21.8 mm
